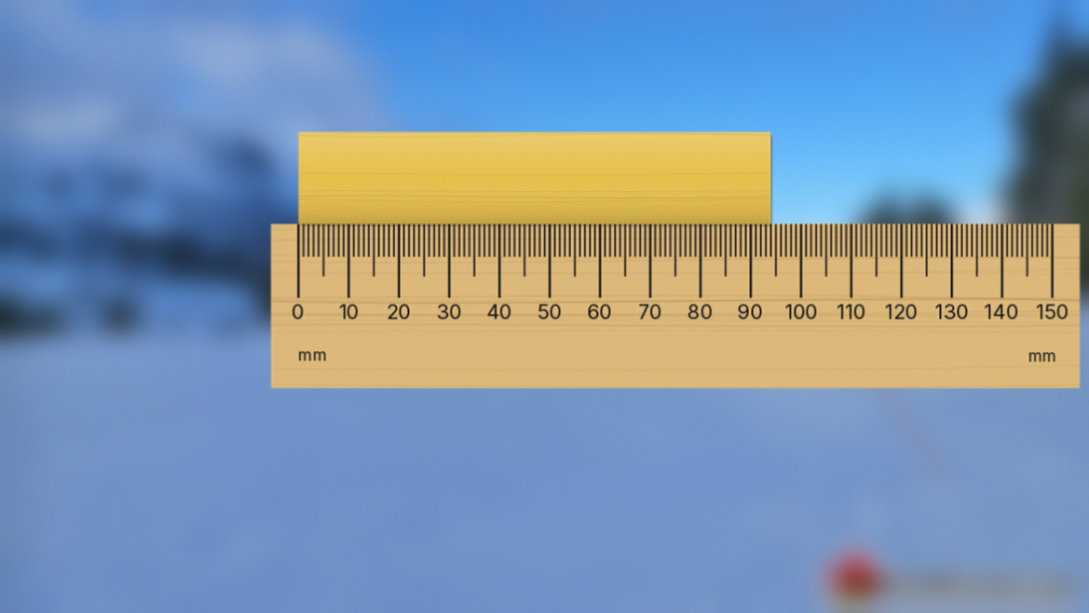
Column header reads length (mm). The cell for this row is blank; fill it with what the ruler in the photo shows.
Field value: 94 mm
